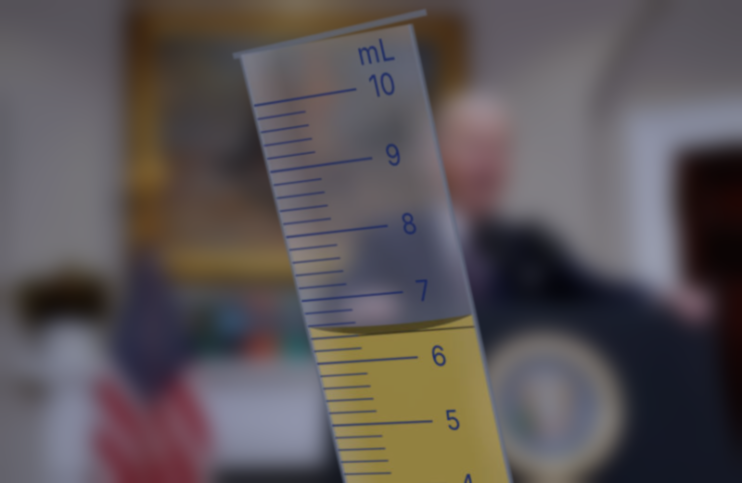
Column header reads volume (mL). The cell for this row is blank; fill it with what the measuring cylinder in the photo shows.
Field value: 6.4 mL
